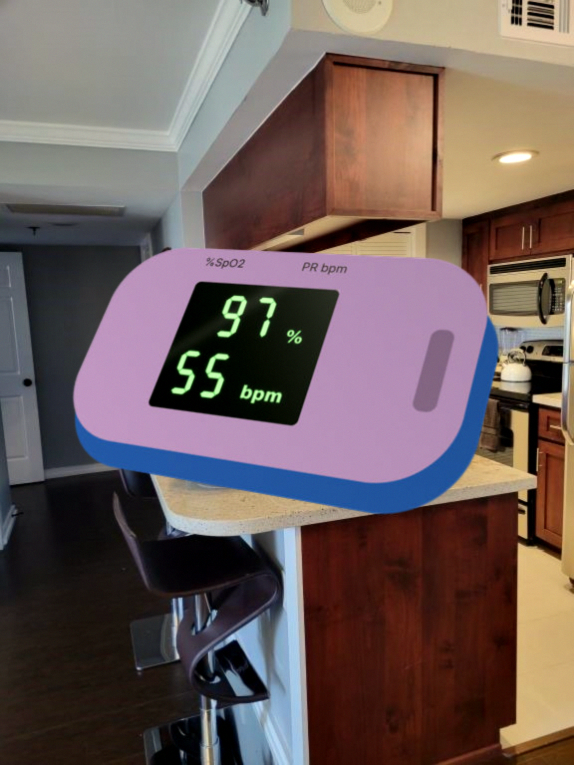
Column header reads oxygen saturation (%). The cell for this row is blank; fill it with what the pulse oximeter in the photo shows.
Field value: 97 %
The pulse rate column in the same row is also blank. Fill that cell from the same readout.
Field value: 55 bpm
